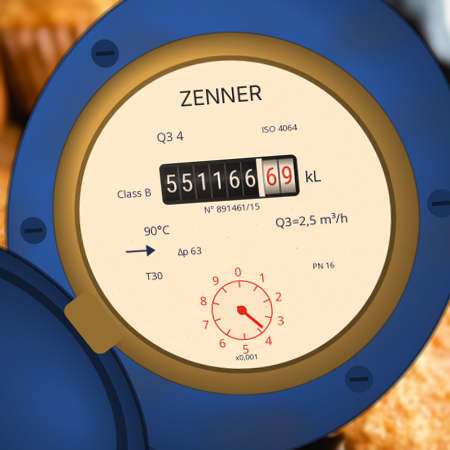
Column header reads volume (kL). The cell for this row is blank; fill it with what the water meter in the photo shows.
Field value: 551166.693 kL
